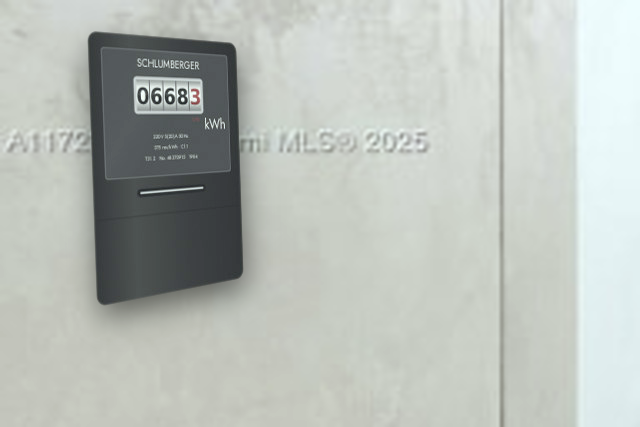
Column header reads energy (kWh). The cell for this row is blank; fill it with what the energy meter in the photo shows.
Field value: 668.3 kWh
